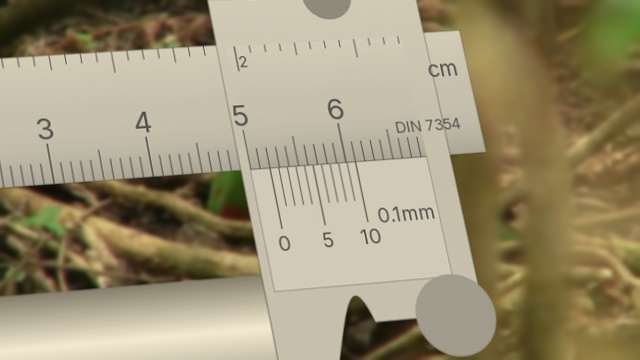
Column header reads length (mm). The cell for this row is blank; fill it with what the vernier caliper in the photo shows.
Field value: 52.0 mm
